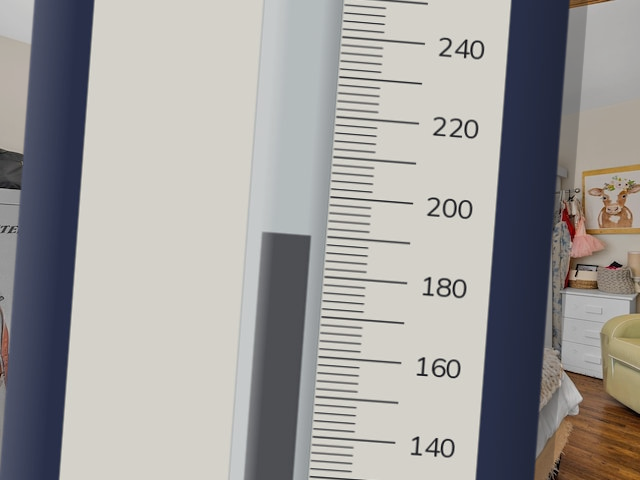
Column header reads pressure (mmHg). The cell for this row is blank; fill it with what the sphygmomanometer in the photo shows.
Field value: 190 mmHg
